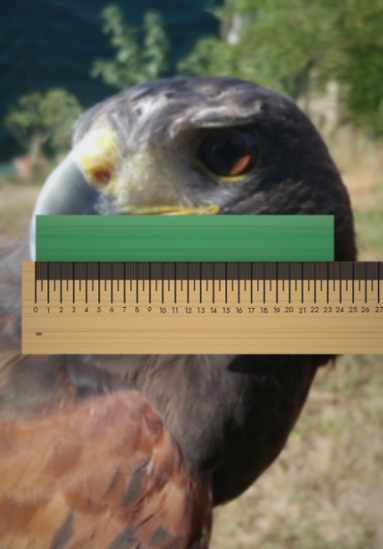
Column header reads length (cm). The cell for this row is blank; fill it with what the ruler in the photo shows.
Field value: 23.5 cm
